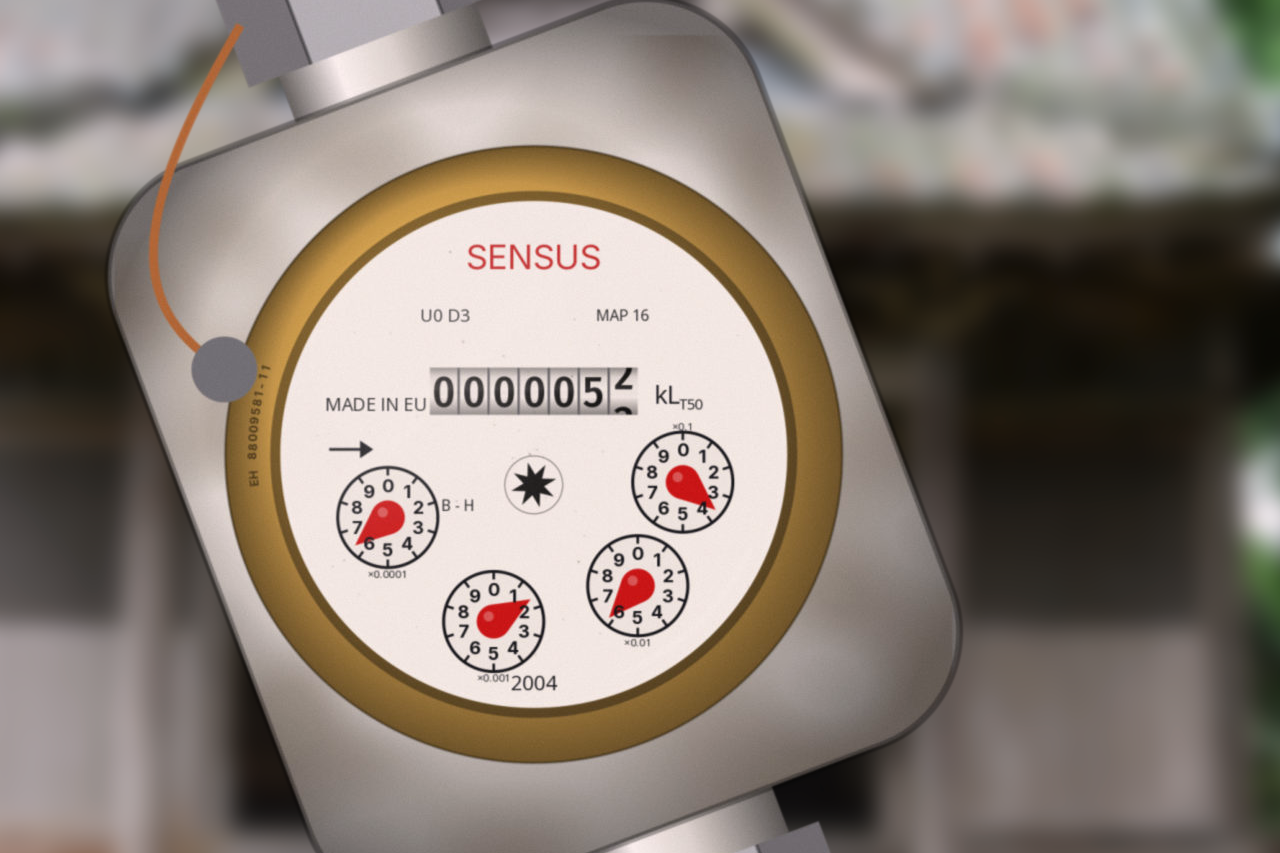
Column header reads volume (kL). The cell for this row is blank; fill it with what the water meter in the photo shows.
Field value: 52.3616 kL
